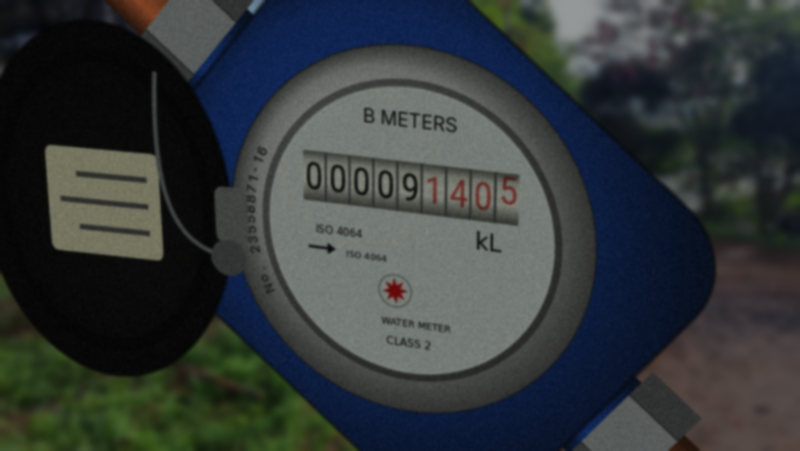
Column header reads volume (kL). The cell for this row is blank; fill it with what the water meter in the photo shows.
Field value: 9.1405 kL
